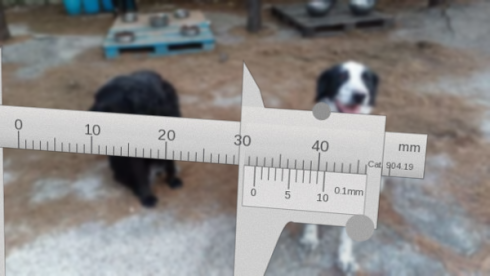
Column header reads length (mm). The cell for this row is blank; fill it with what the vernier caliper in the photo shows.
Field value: 31.8 mm
